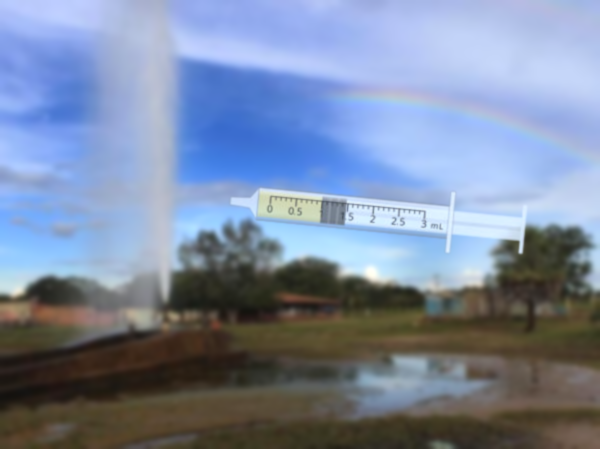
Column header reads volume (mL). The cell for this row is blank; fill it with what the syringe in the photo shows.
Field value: 1 mL
